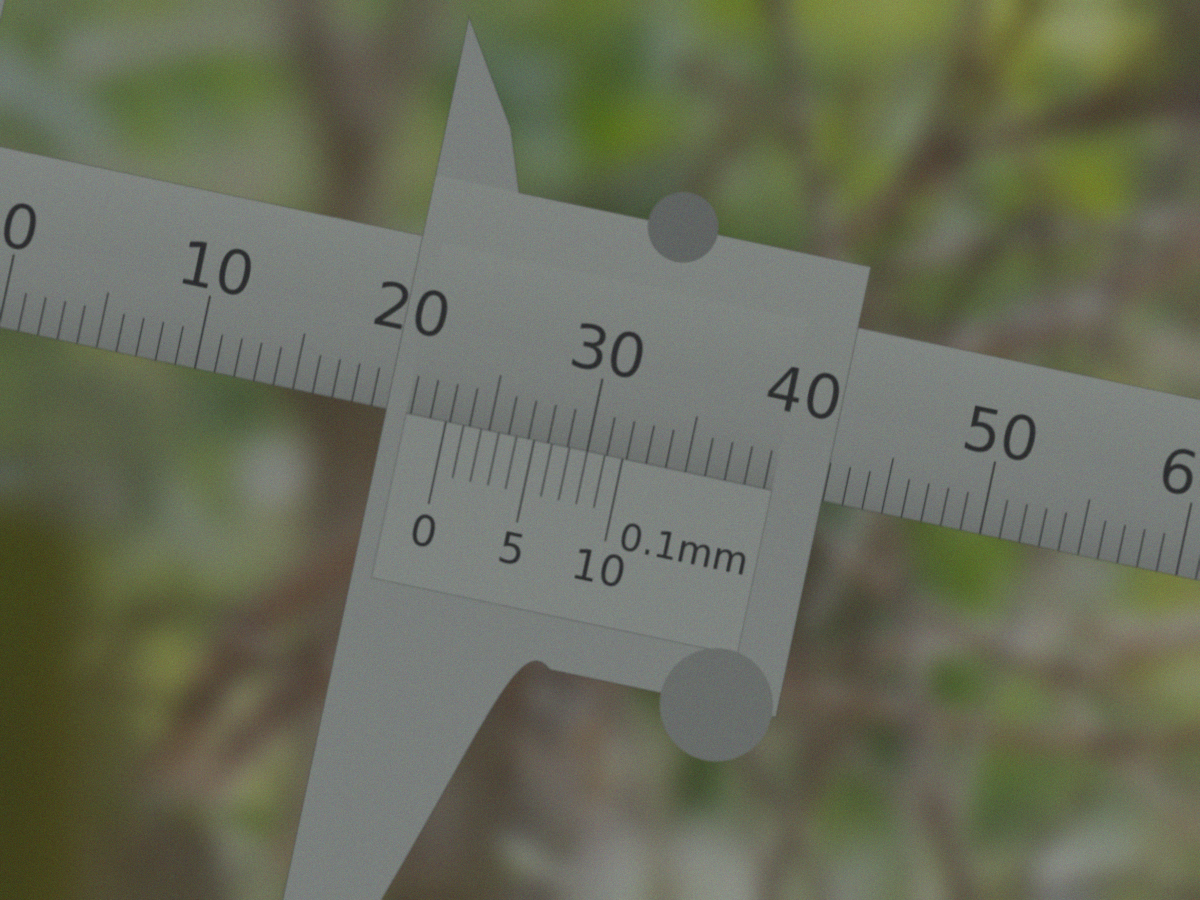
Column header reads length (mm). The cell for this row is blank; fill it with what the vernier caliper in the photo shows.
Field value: 22.8 mm
